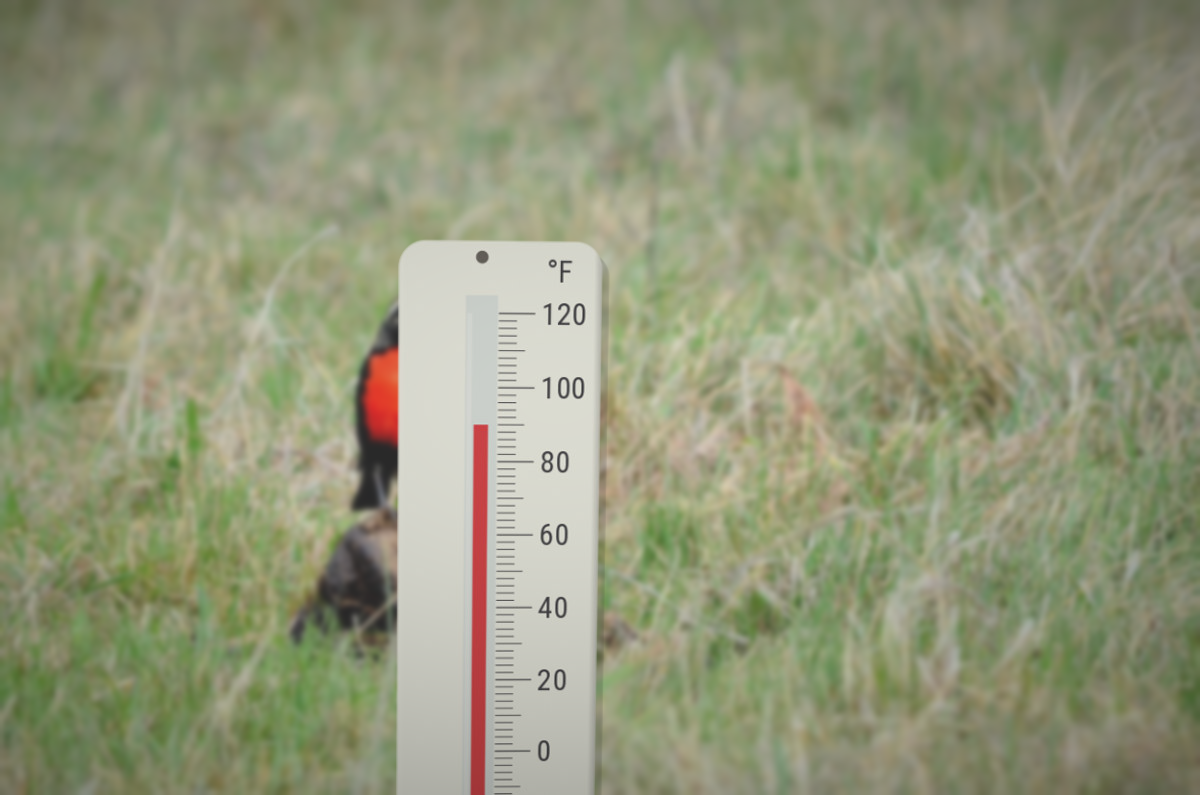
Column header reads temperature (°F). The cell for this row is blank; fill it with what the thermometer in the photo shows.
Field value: 90 °F
